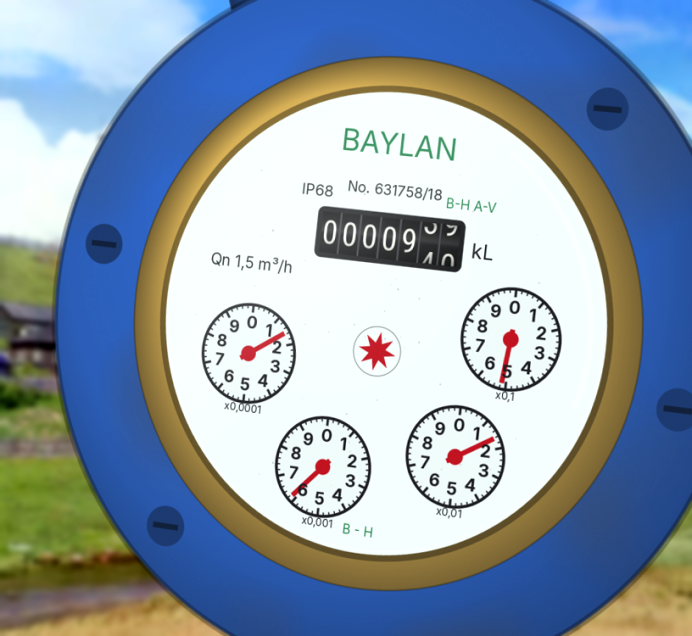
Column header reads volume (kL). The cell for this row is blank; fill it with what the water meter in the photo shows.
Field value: 939.5161 kL
